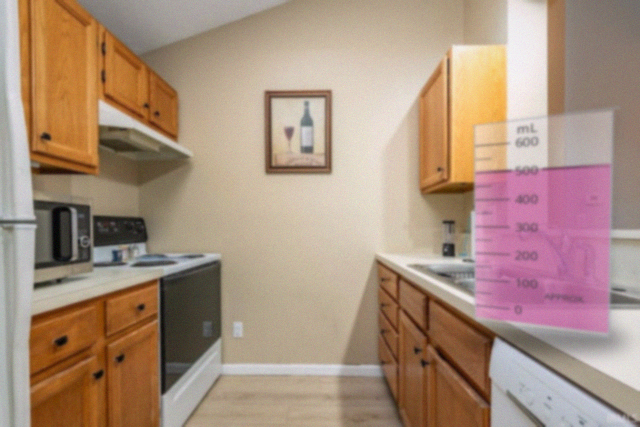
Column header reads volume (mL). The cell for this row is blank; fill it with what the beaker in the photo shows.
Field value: 500 mL
